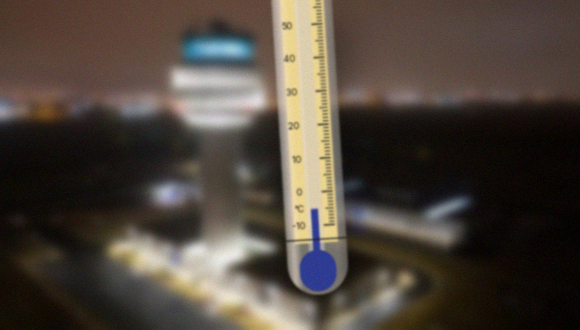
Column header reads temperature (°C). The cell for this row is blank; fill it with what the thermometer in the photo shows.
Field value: -5 °C
